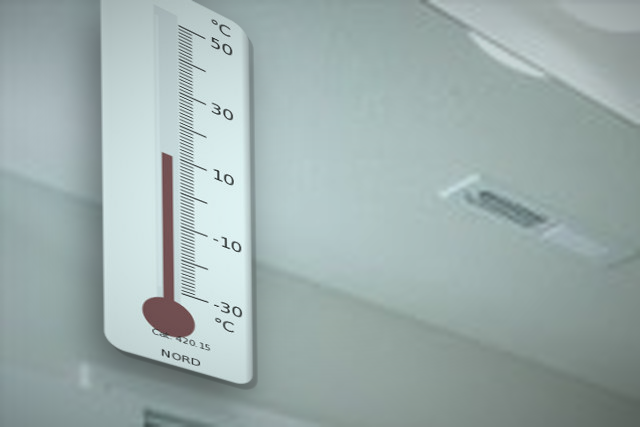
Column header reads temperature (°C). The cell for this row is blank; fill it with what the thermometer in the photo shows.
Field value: 10 °C
